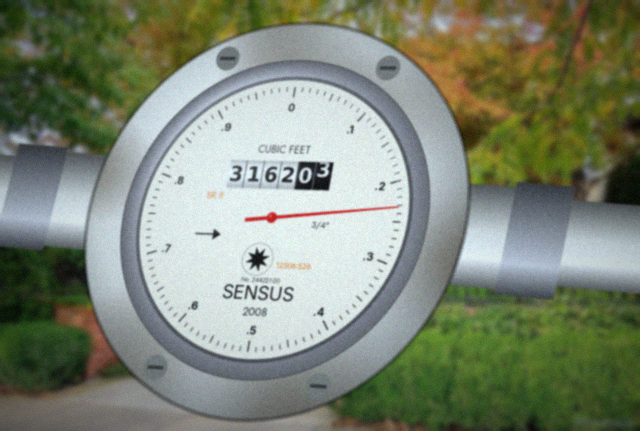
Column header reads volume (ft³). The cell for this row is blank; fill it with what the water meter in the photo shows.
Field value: 316203.23 ft³
